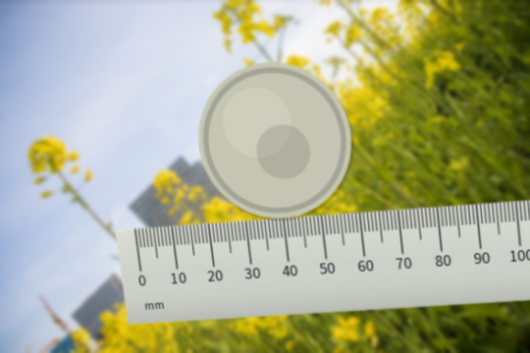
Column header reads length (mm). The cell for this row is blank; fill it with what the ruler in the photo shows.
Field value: 40 mm
